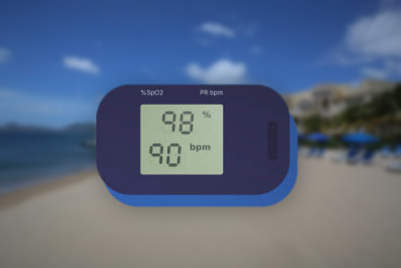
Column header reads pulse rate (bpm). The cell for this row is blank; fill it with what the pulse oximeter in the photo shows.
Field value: 90 bpm
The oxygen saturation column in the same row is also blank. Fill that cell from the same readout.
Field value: 98 %
